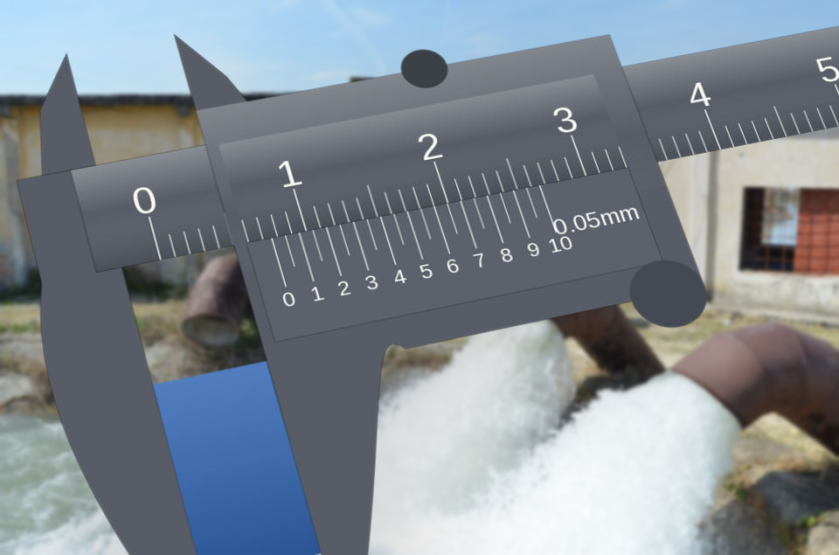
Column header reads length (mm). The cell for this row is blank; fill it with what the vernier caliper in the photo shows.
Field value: 7.6 mm
